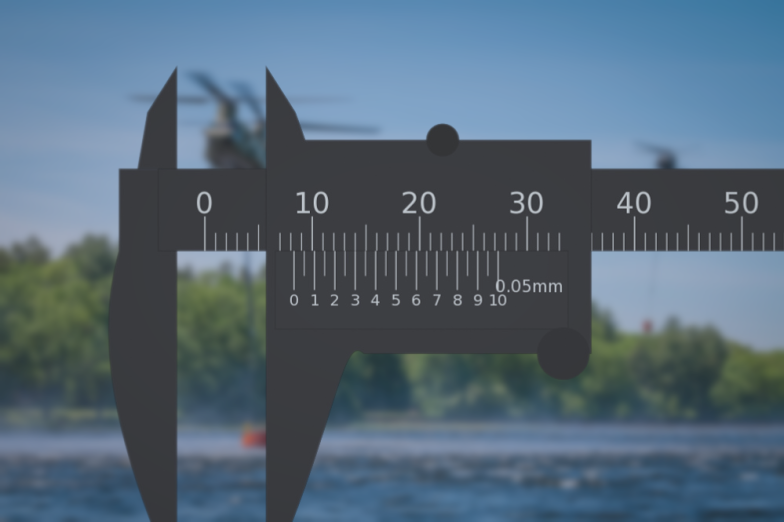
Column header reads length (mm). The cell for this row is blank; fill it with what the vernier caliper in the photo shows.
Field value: 8.3 mm
